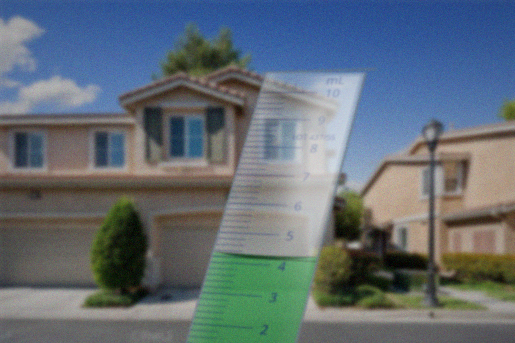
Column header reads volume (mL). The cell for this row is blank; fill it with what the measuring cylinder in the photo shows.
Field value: 4.2 mL
